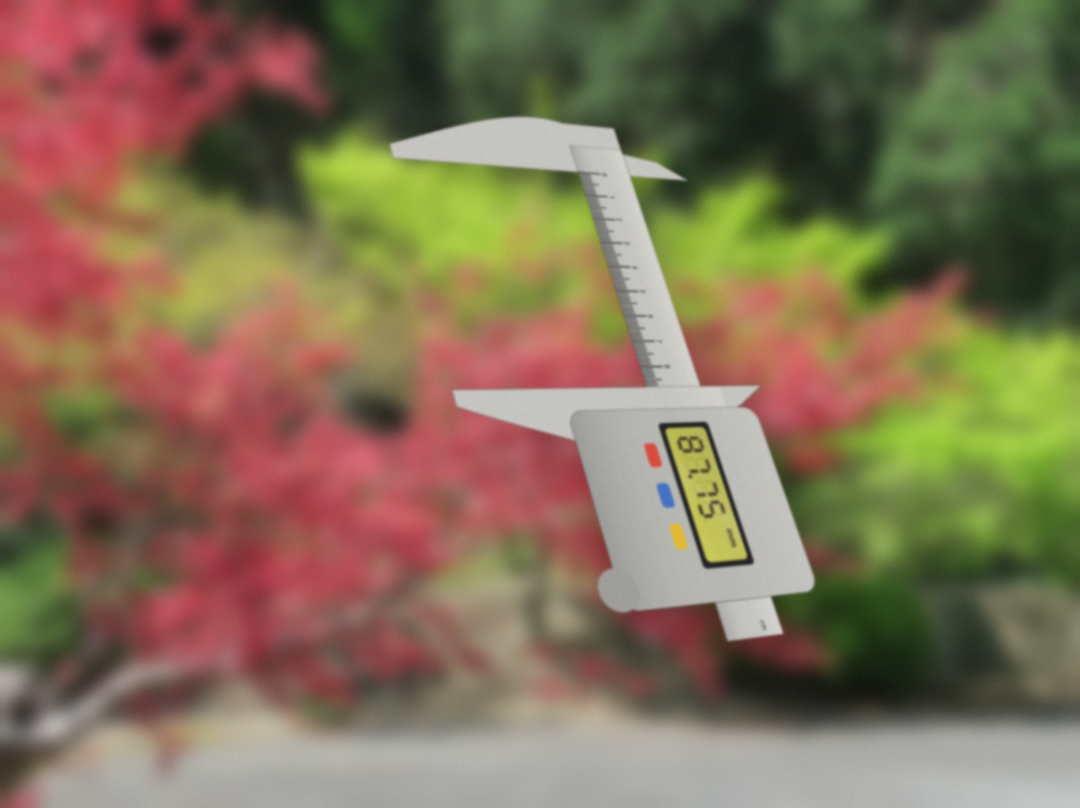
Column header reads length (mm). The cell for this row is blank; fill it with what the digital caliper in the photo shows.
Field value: 87.75 mm
